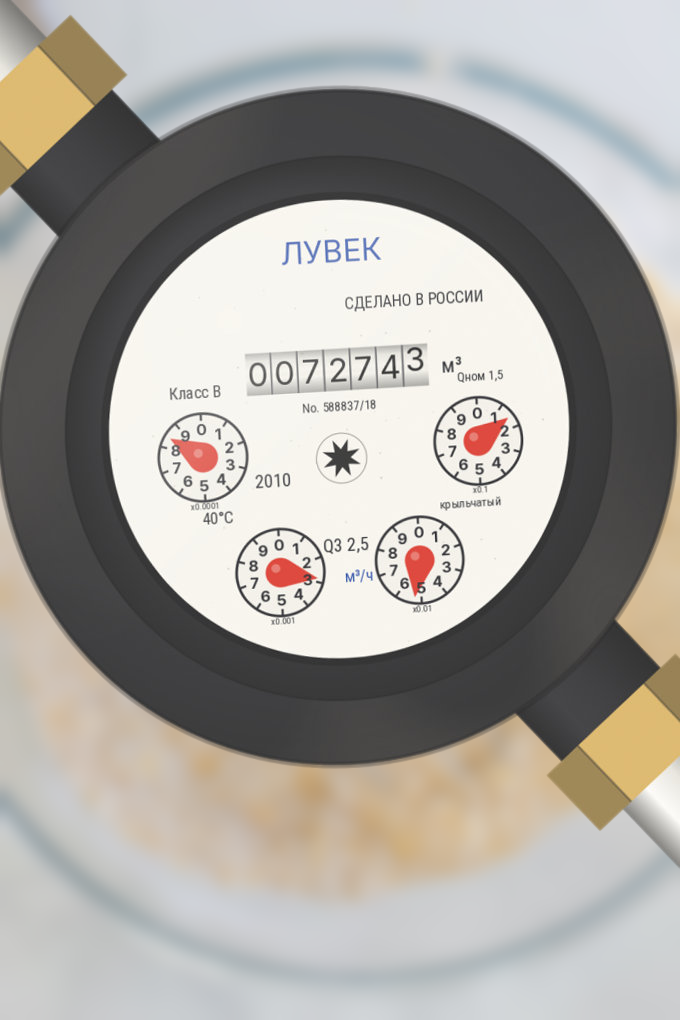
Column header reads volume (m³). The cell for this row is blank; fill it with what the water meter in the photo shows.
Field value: 72743.1528 m³
